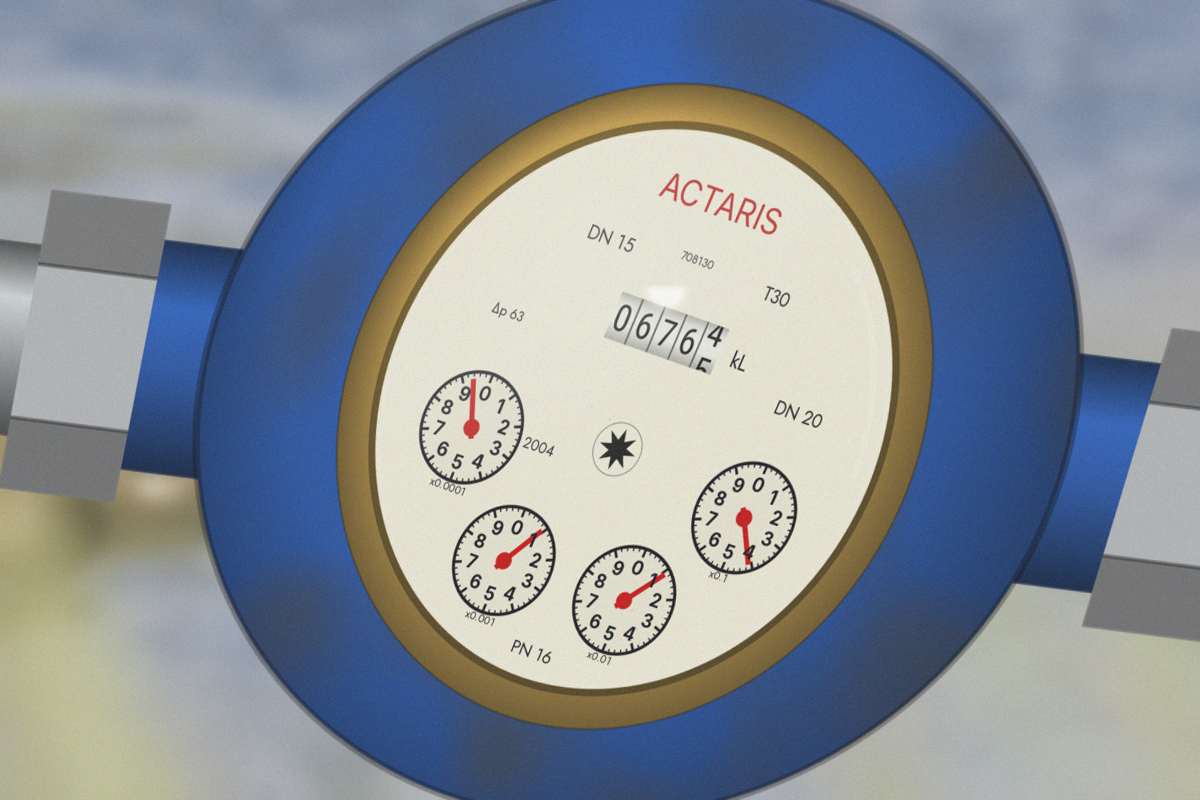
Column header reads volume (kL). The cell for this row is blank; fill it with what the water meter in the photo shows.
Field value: 6764.4109 kL
